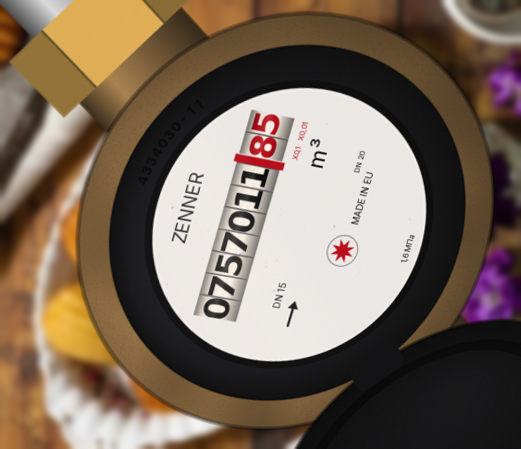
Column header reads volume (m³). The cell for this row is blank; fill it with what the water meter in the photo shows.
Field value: 757011.85 m³
